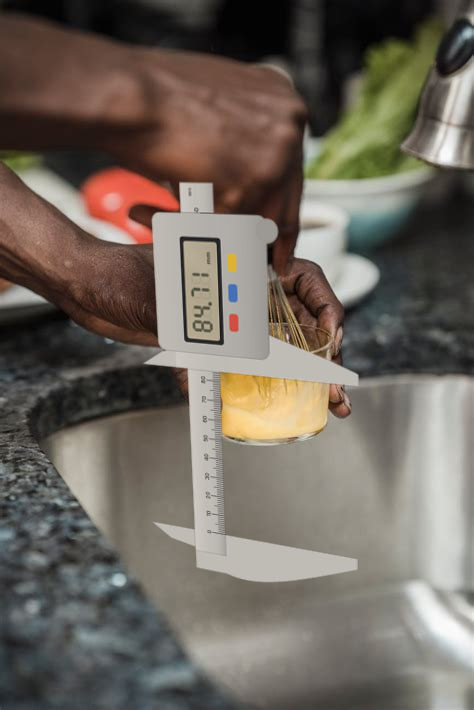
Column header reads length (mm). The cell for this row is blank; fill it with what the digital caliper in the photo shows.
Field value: 84.71 mm
